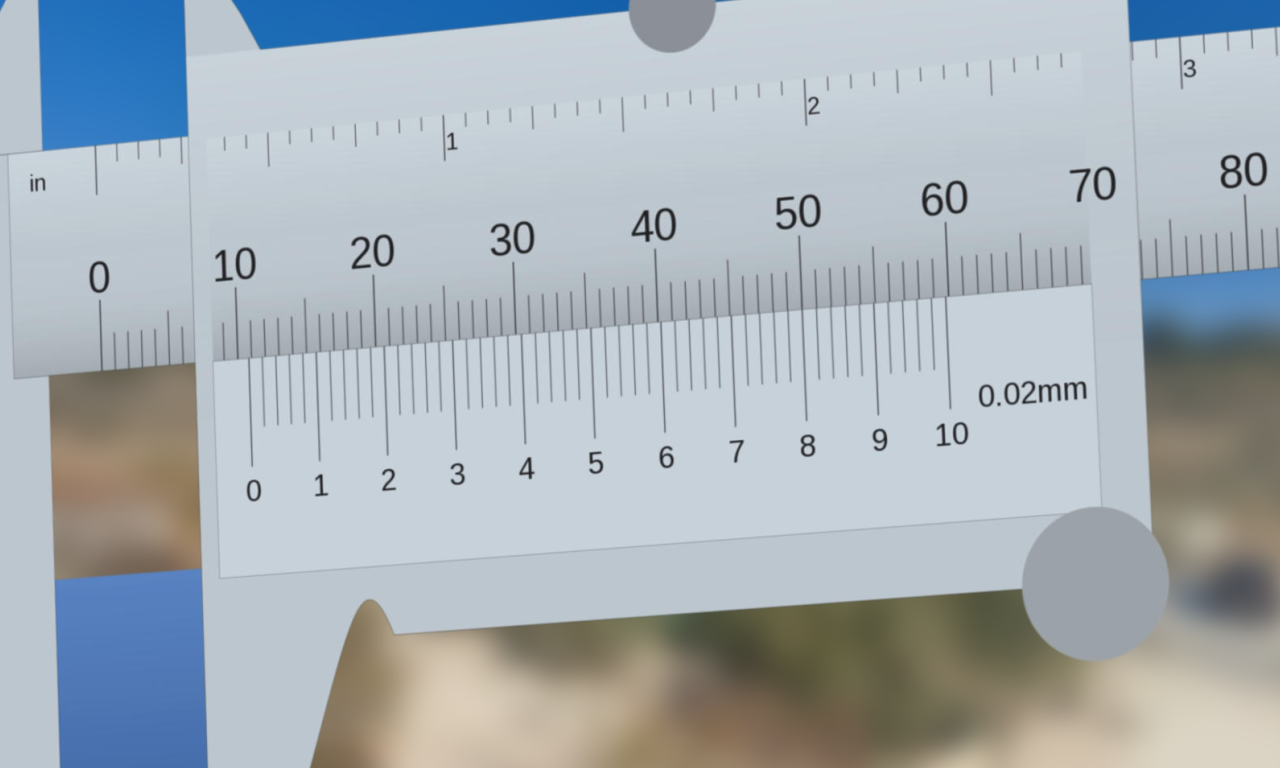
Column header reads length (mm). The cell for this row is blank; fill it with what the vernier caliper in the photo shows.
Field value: 10.8 mm
